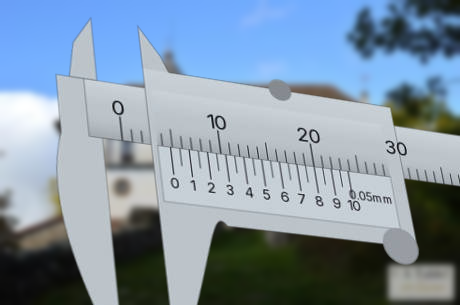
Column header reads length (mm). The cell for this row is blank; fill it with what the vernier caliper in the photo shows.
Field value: 4.8 mm
